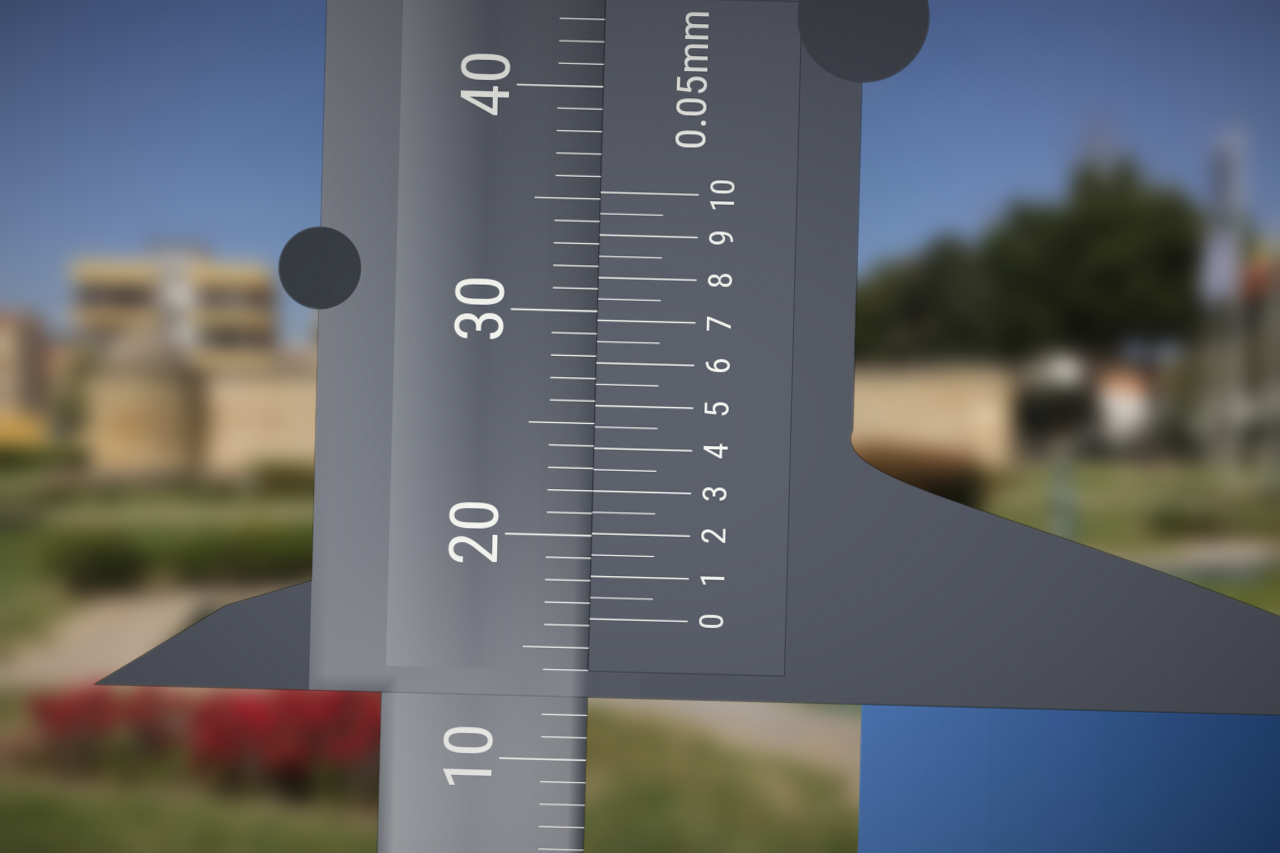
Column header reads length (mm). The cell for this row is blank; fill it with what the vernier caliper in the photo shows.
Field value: 16.3 mm
